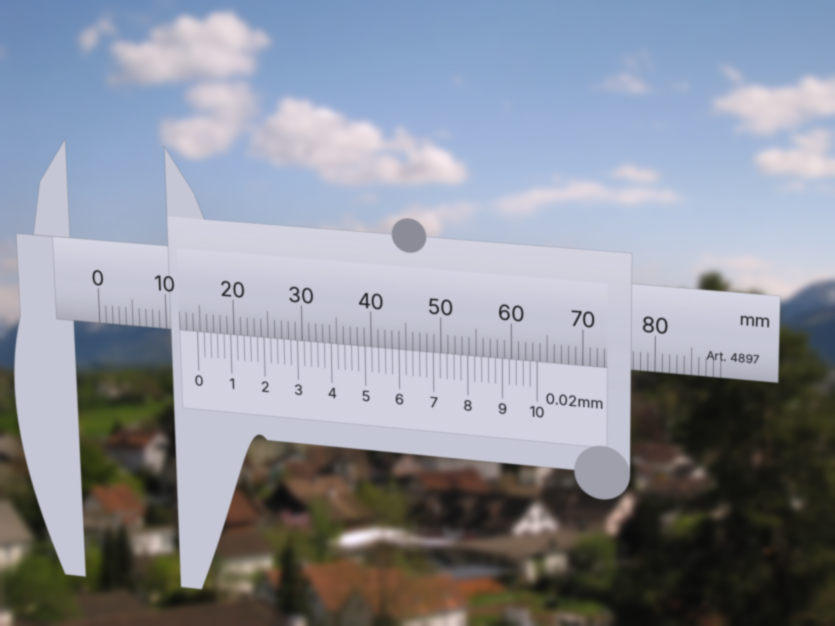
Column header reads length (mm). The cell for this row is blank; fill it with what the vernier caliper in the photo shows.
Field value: 14.6 mm
